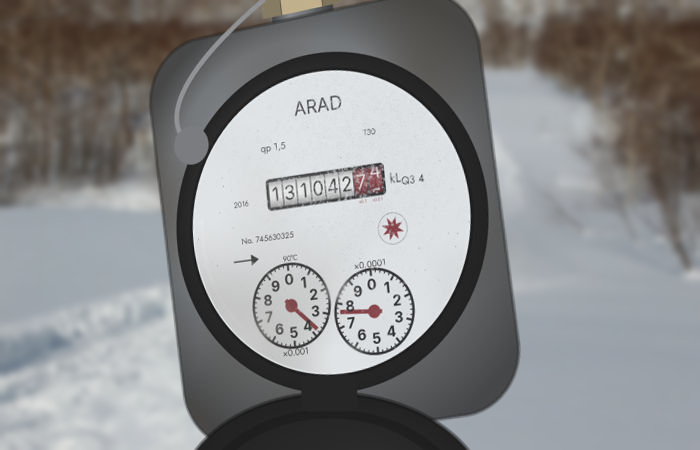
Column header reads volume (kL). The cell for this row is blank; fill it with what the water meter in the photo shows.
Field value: 131042.7437 kL
